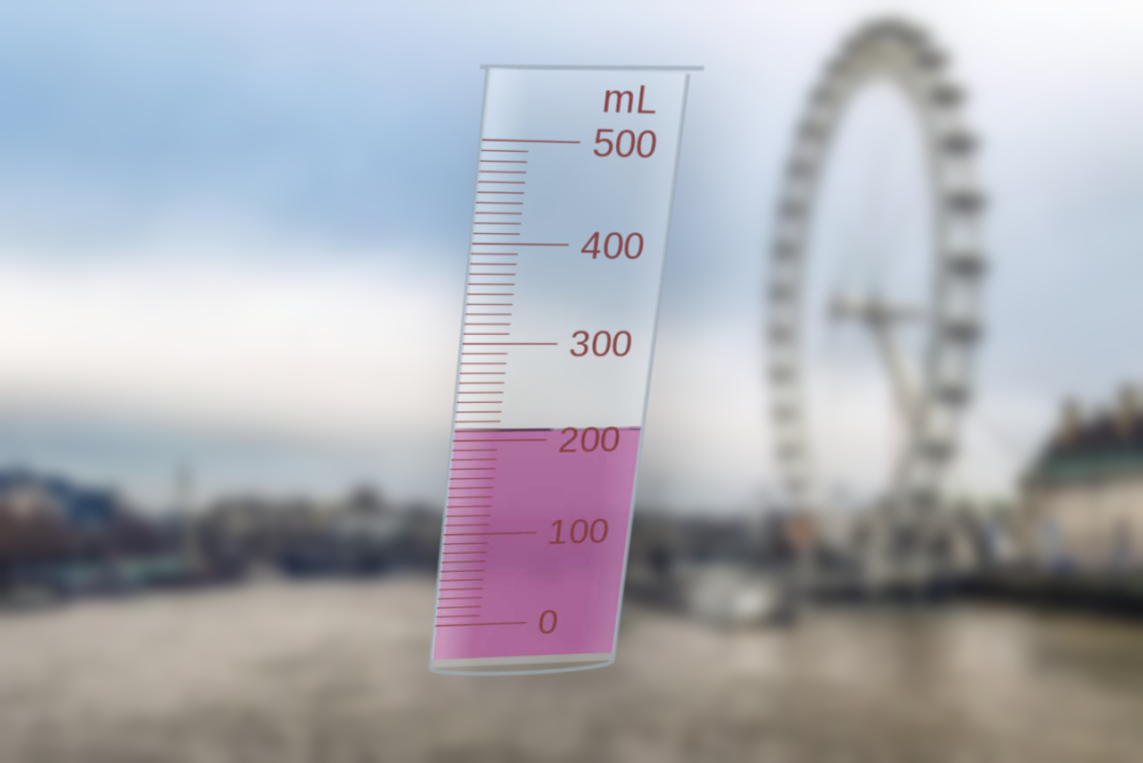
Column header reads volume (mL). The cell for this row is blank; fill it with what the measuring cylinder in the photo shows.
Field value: 210 mL
